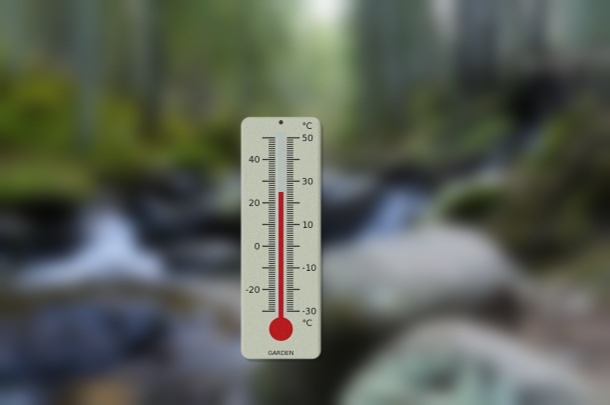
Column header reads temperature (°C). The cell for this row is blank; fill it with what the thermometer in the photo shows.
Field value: 25 °C
